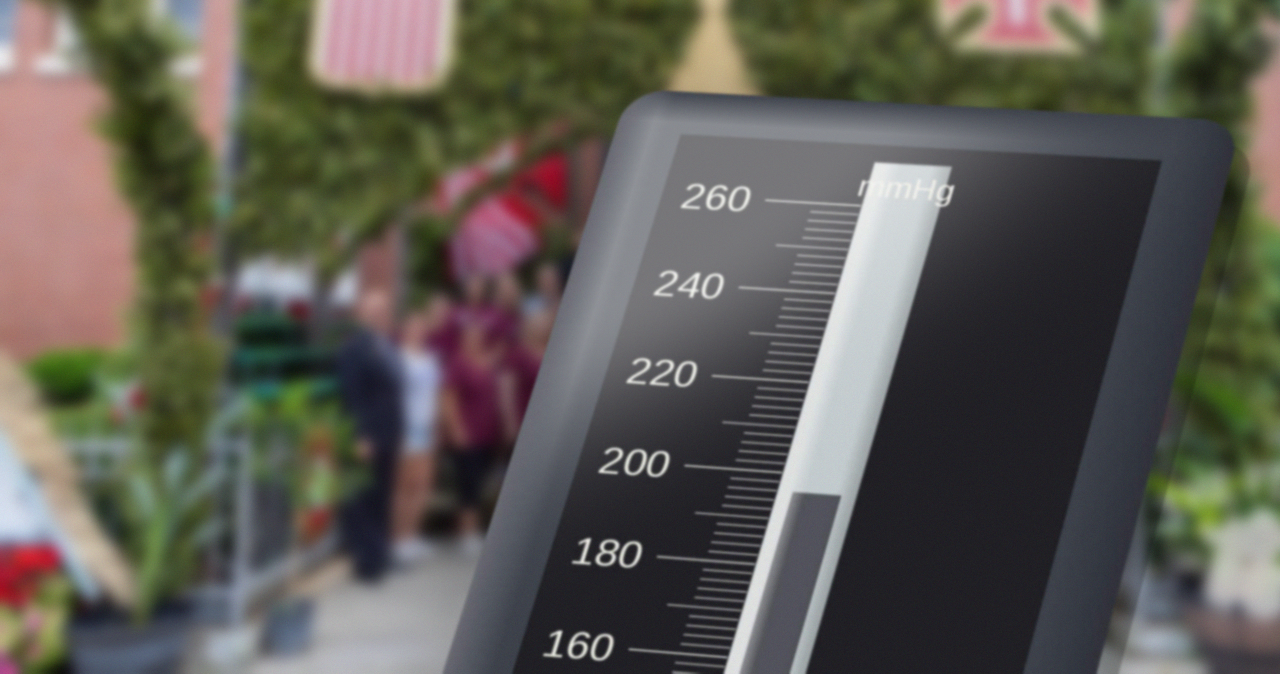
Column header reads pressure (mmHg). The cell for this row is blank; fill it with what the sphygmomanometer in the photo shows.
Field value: 196 mmHg
